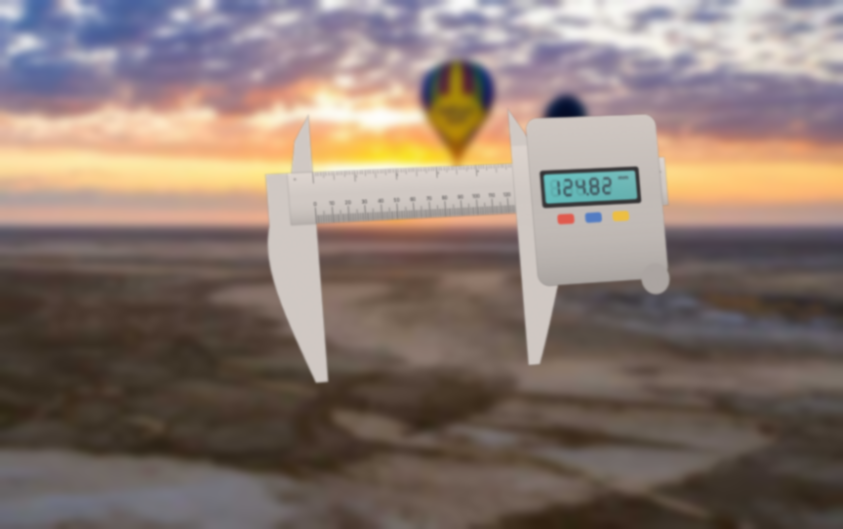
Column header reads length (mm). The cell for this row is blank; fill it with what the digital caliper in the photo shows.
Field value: 124.82 mm
